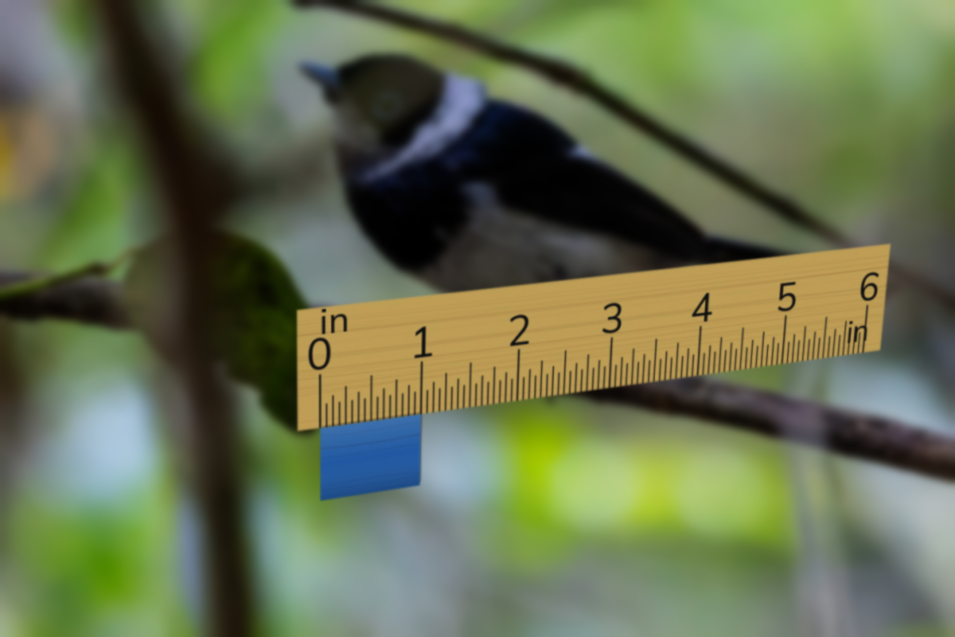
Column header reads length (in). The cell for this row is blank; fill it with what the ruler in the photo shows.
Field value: 1 in
